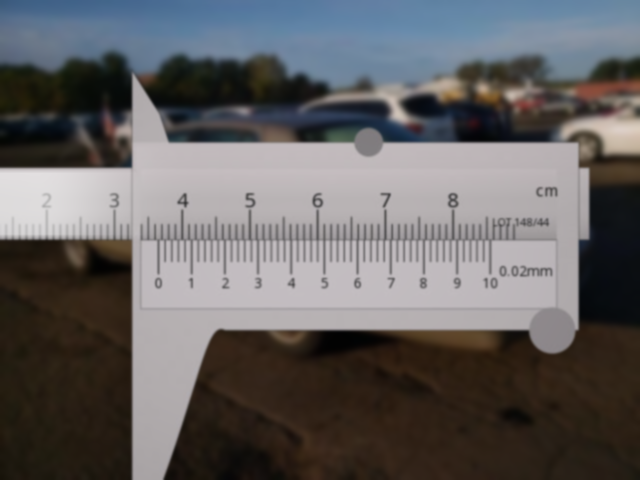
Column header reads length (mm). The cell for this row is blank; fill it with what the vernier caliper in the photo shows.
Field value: 36.5 mm
